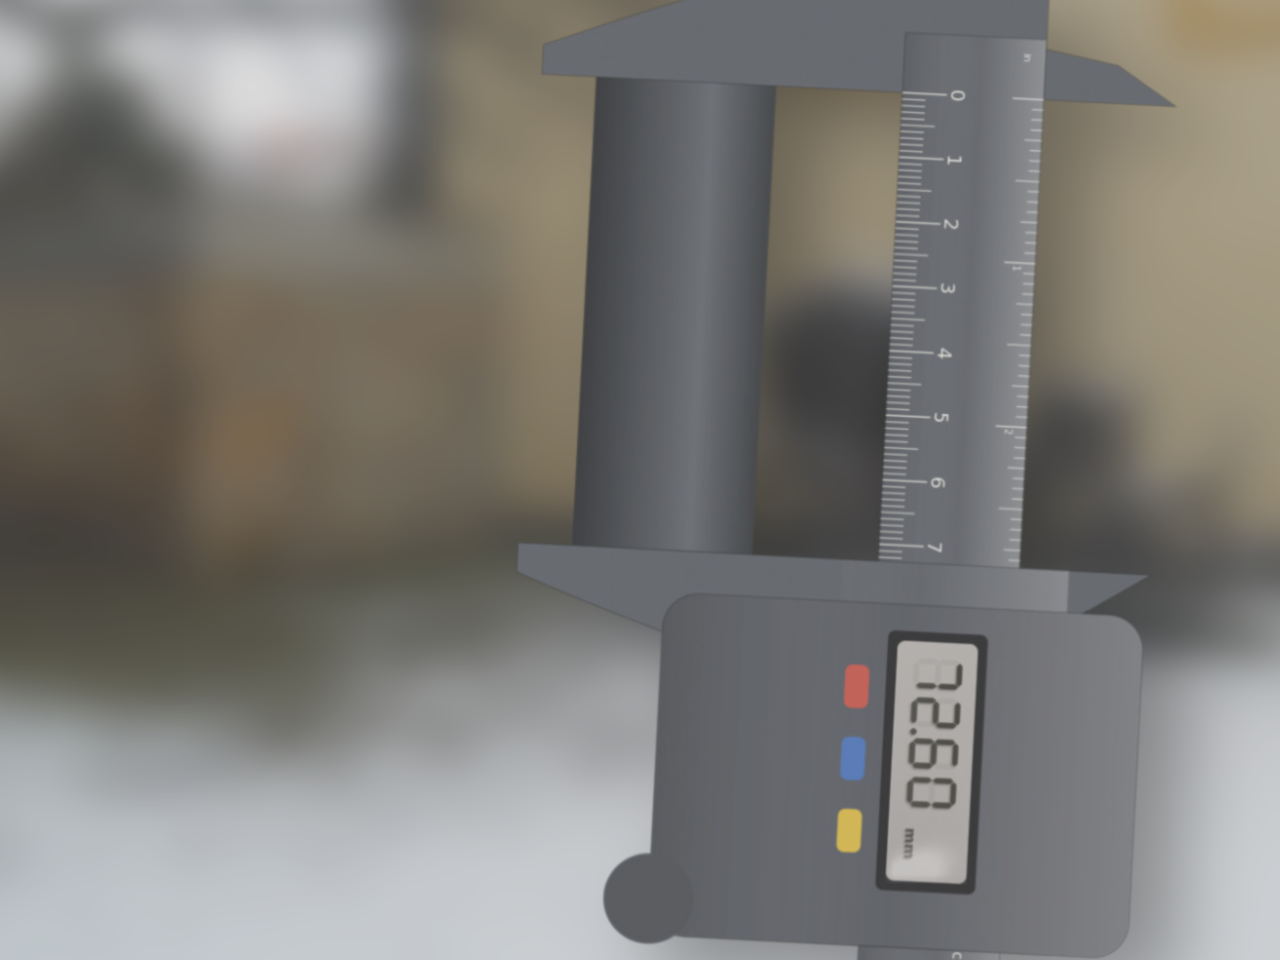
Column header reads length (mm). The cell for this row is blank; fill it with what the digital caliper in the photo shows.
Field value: 72.60 mm
